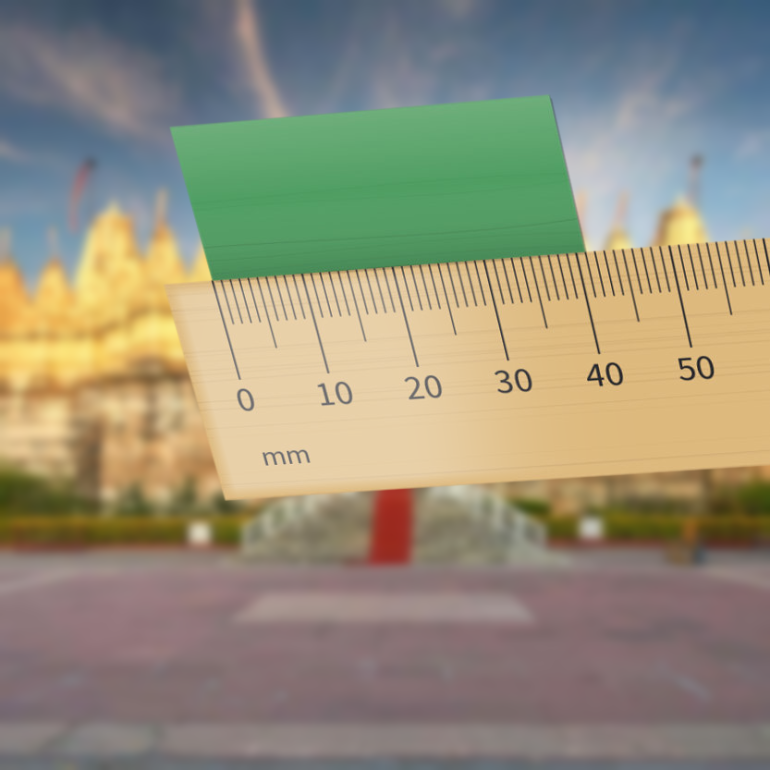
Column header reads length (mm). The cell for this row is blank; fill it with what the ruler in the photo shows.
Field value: 41 mm
